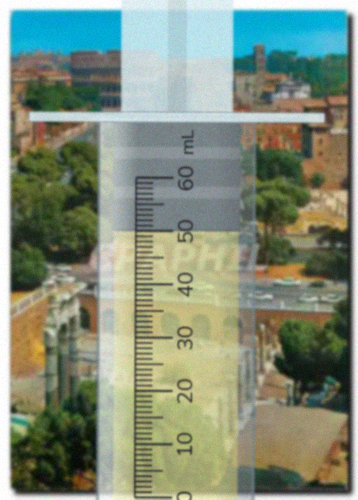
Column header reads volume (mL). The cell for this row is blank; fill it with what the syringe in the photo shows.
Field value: 50 mL
